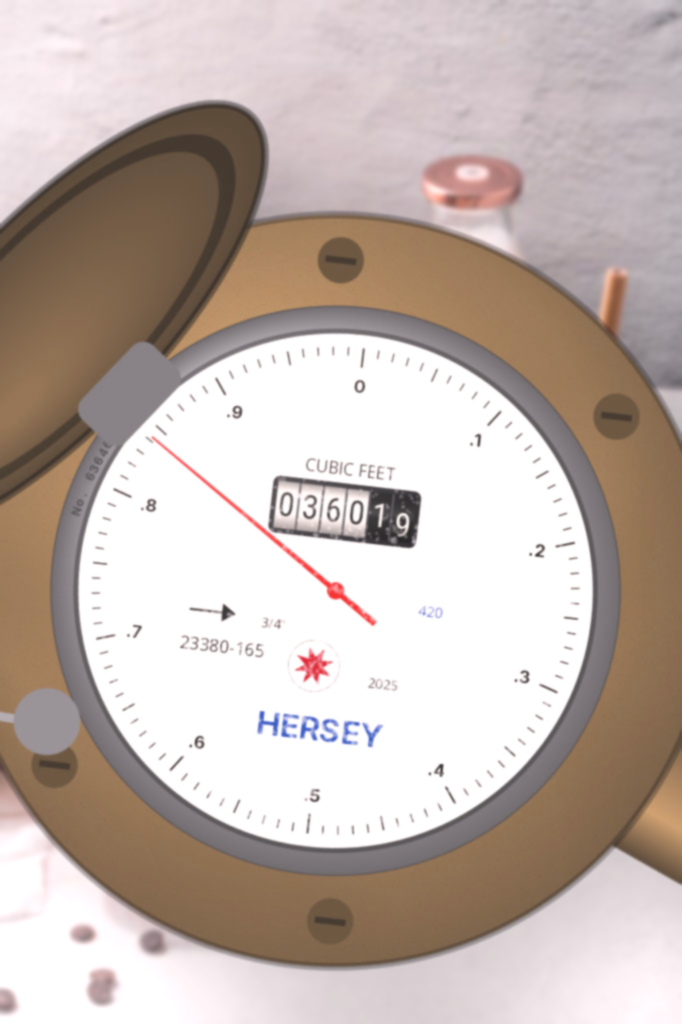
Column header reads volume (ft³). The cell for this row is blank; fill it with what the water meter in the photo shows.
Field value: 36018.84 ft³
